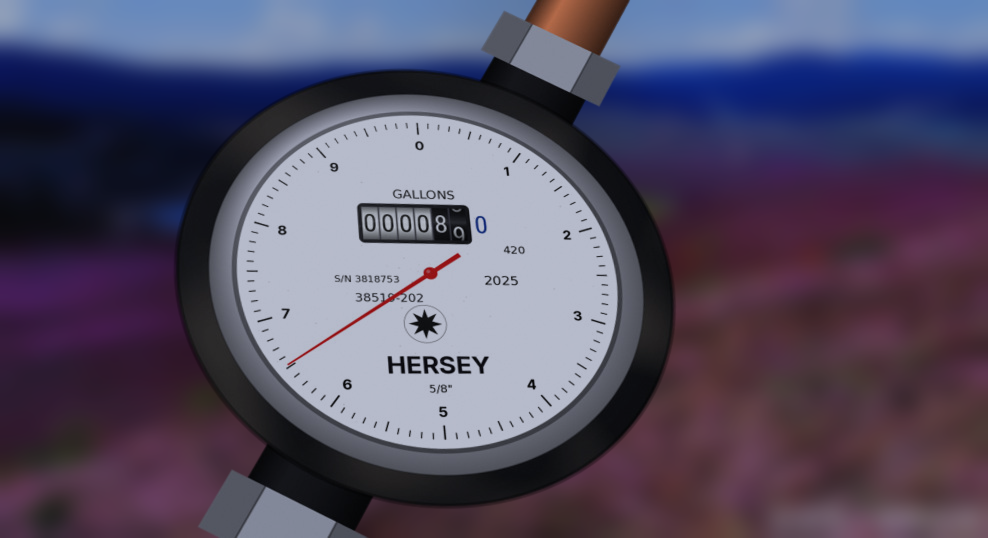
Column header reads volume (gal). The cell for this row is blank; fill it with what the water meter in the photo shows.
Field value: 886.5 gal
